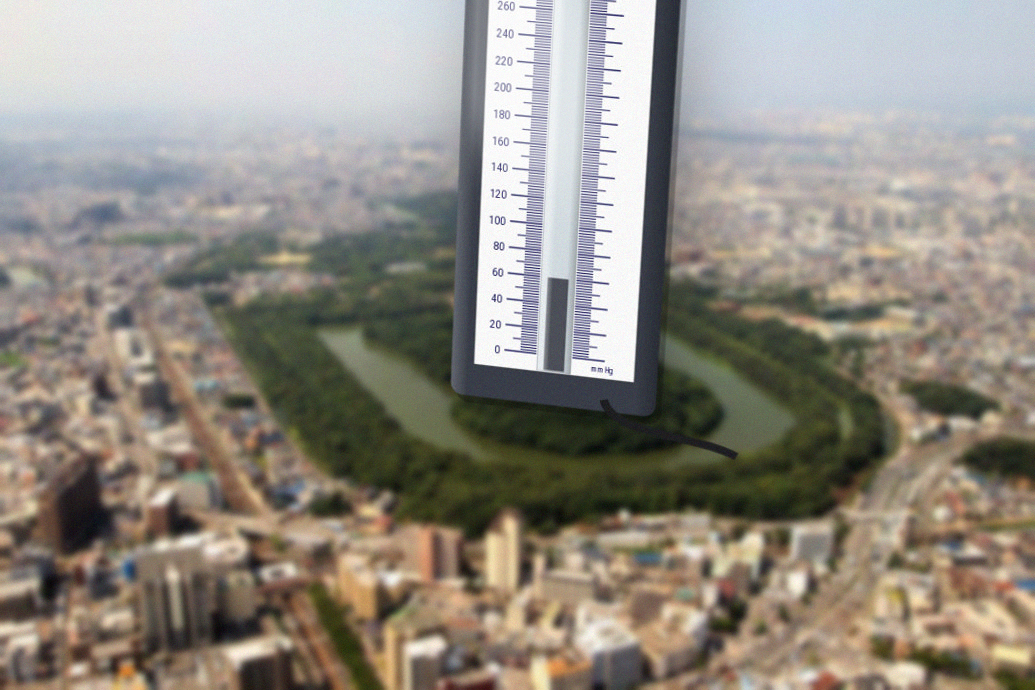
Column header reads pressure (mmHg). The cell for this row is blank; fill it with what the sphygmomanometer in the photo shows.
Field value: 60 mmHg
